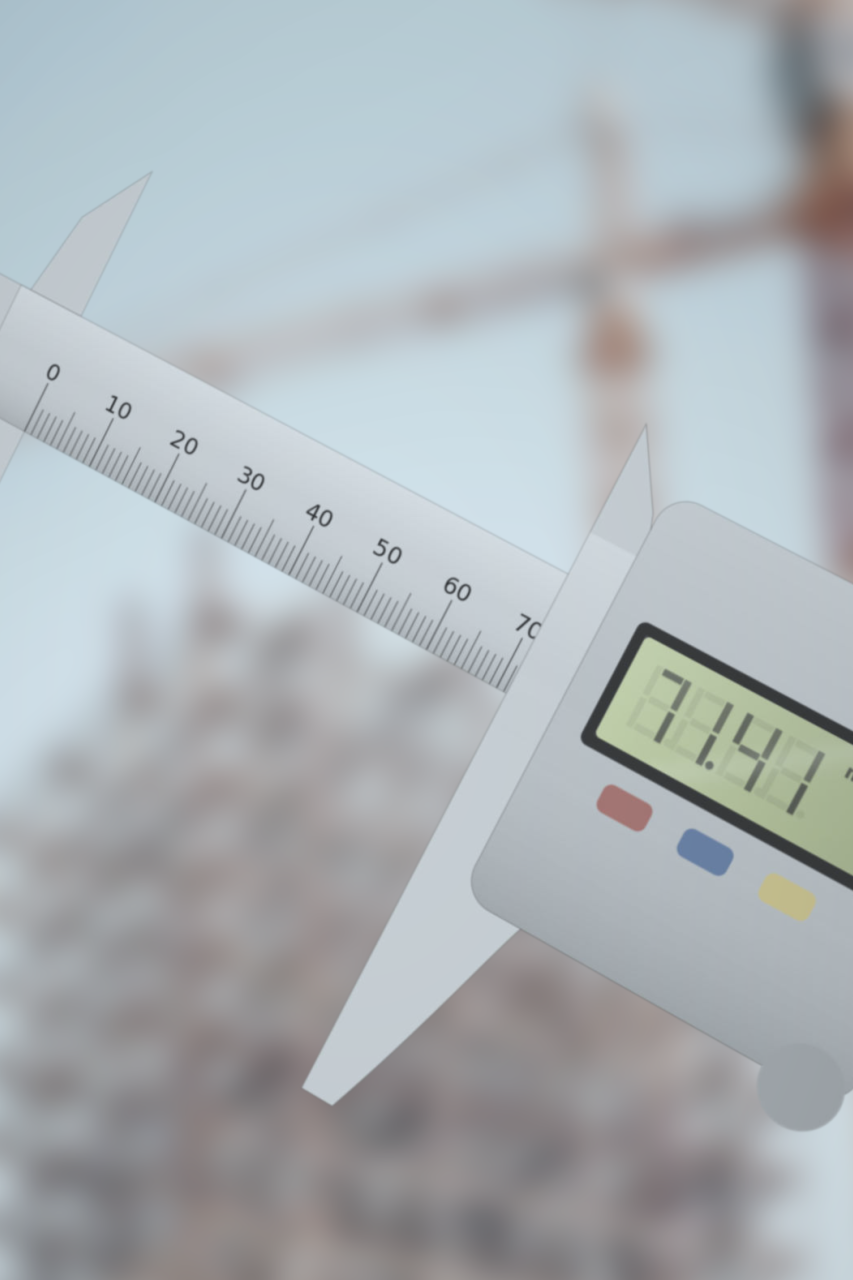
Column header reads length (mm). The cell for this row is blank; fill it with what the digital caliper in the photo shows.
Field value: 71.41 mm
